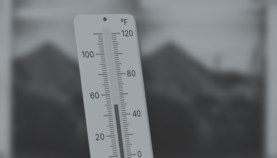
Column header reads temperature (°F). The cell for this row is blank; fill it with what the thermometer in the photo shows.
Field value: 50 °F
